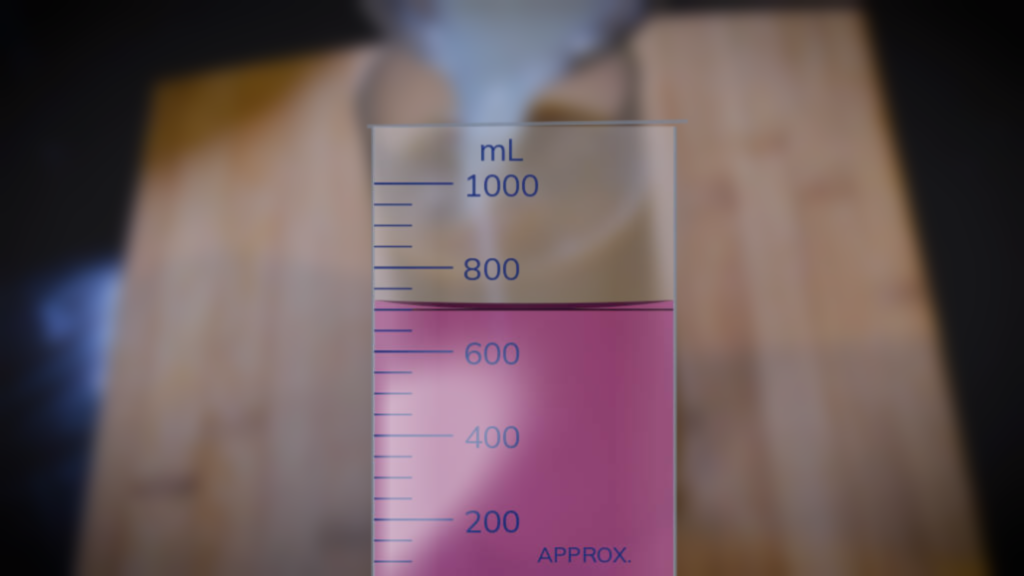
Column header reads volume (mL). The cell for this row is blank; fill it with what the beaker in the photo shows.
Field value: 700 mL
